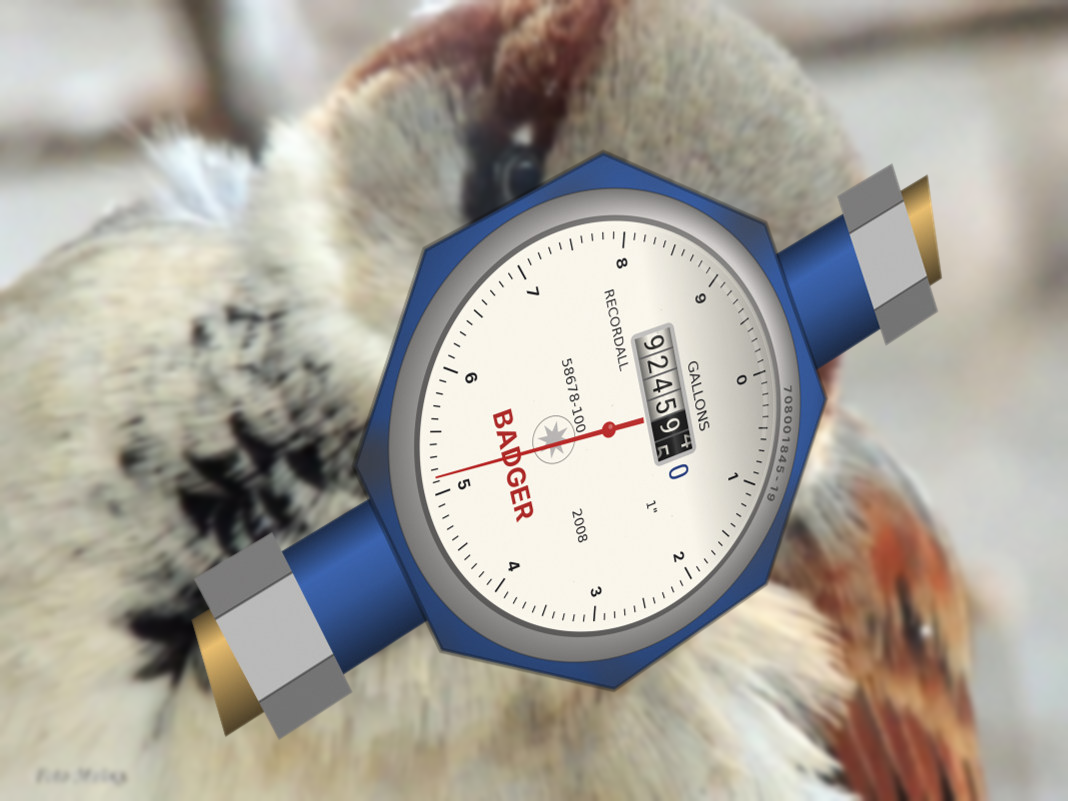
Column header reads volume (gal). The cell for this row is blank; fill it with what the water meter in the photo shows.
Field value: 9245945.1 gal
